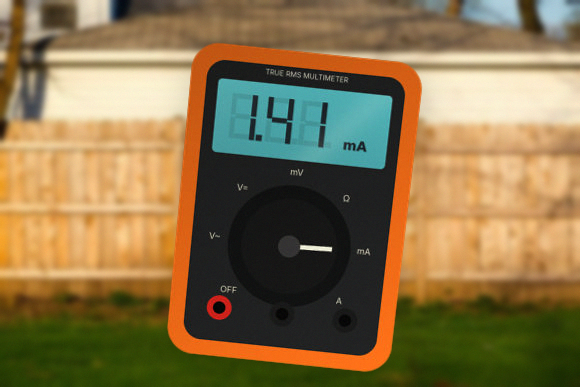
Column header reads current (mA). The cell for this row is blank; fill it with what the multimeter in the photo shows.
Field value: 1.41 mA
